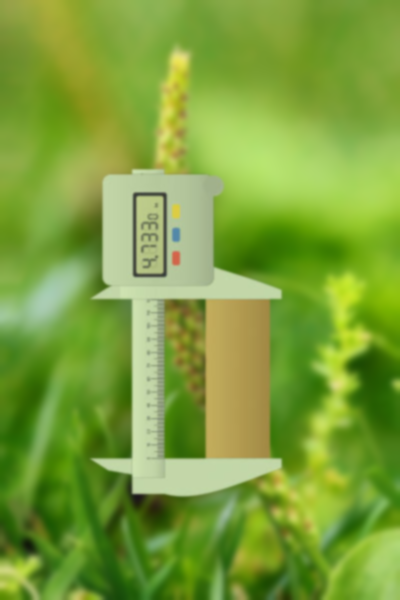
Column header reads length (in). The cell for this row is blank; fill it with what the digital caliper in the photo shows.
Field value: 4.7330 in
